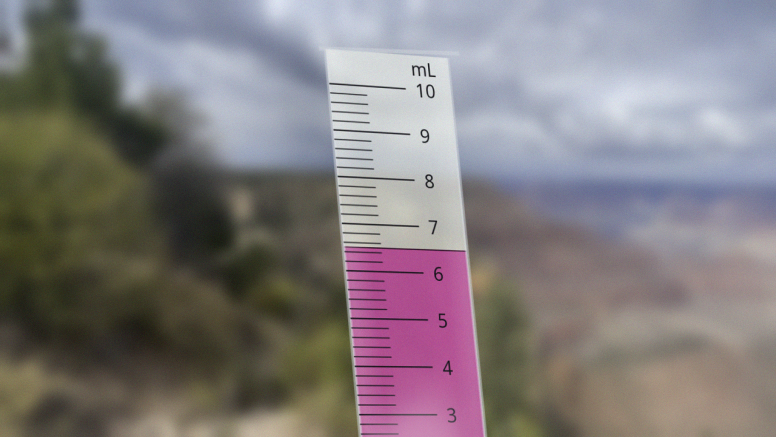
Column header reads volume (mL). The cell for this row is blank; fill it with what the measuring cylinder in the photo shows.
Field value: 6.5 mL
